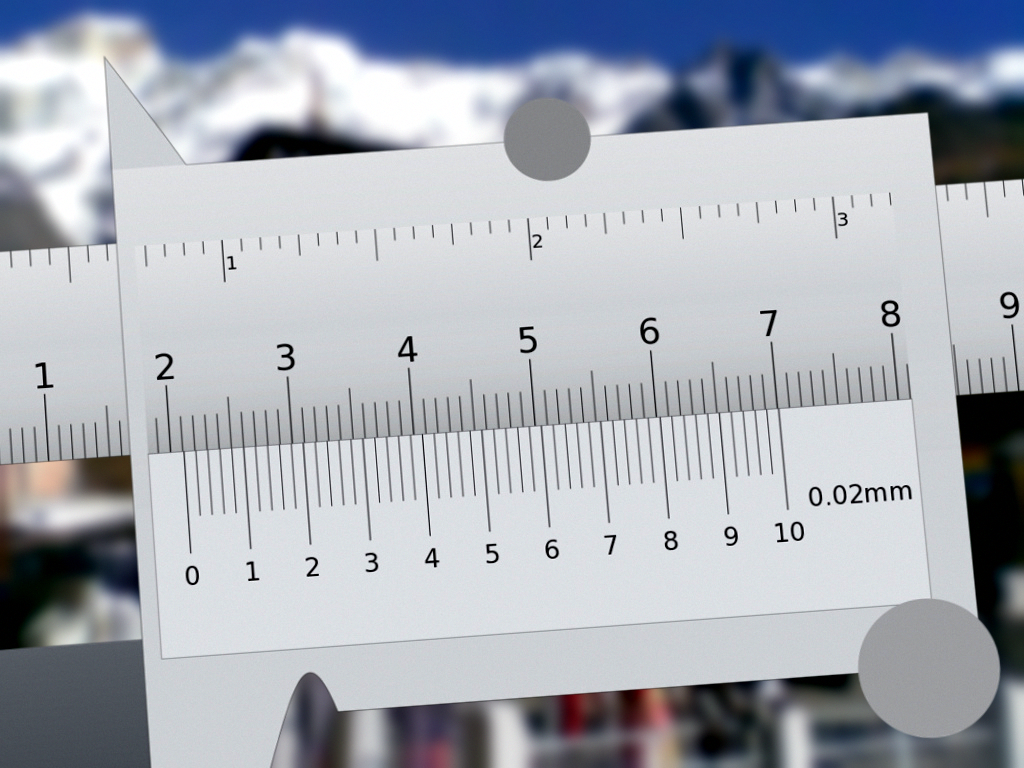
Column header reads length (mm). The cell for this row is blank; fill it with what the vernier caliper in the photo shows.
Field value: 21.1 mm
